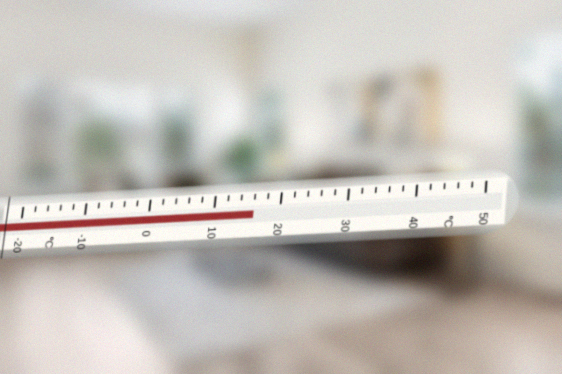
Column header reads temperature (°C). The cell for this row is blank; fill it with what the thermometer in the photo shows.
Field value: 16 °C
